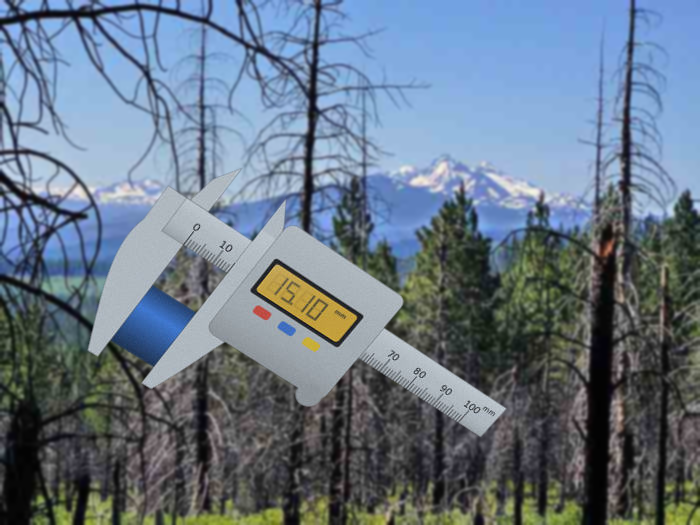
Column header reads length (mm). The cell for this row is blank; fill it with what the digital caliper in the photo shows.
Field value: 15.10 mm
